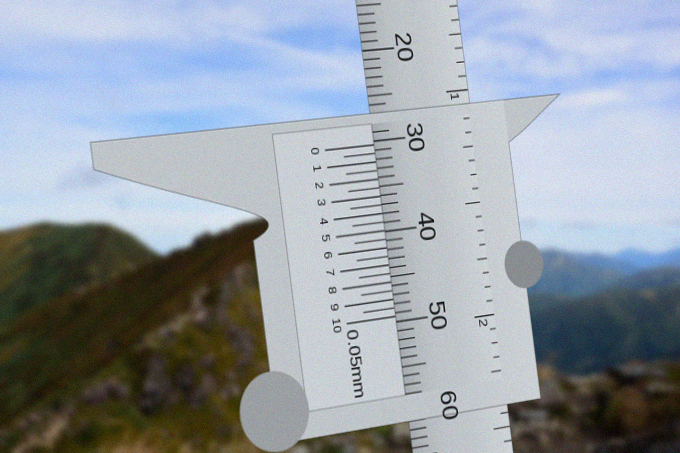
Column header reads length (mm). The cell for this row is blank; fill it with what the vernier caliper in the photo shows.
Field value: 30.4 mm
